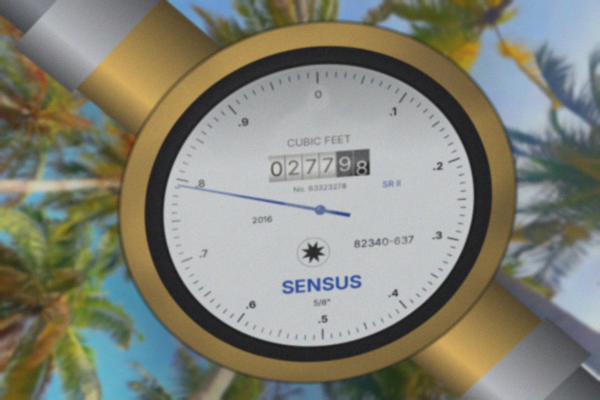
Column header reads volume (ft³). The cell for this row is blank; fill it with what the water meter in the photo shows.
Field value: 27797.79 ft³
